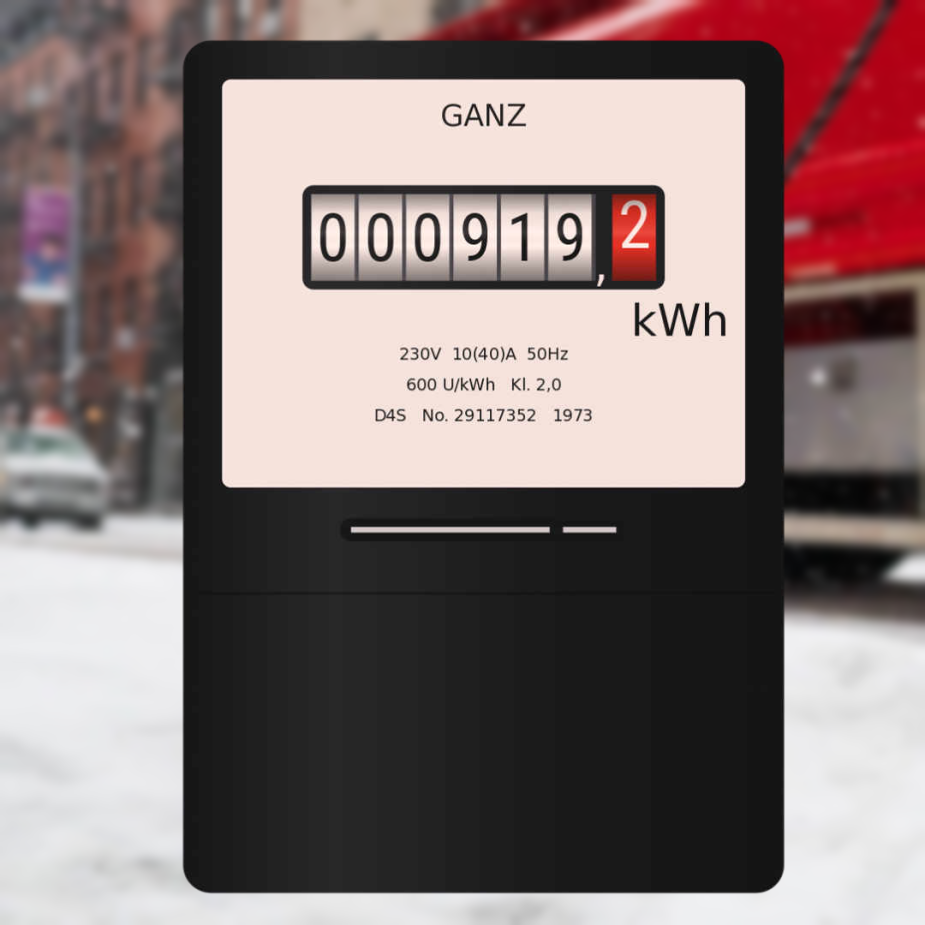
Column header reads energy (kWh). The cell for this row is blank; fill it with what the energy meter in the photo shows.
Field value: 919.2 kWh
